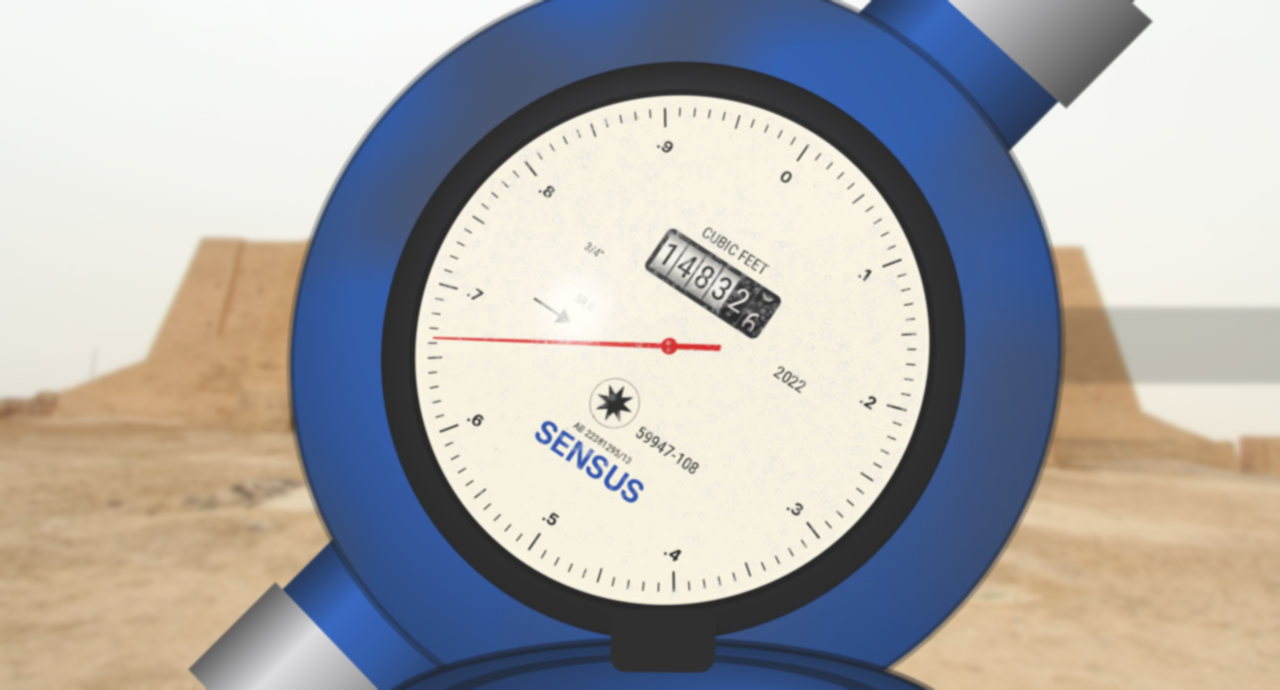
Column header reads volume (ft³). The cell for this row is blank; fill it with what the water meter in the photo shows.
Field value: 148325.66 ft³
